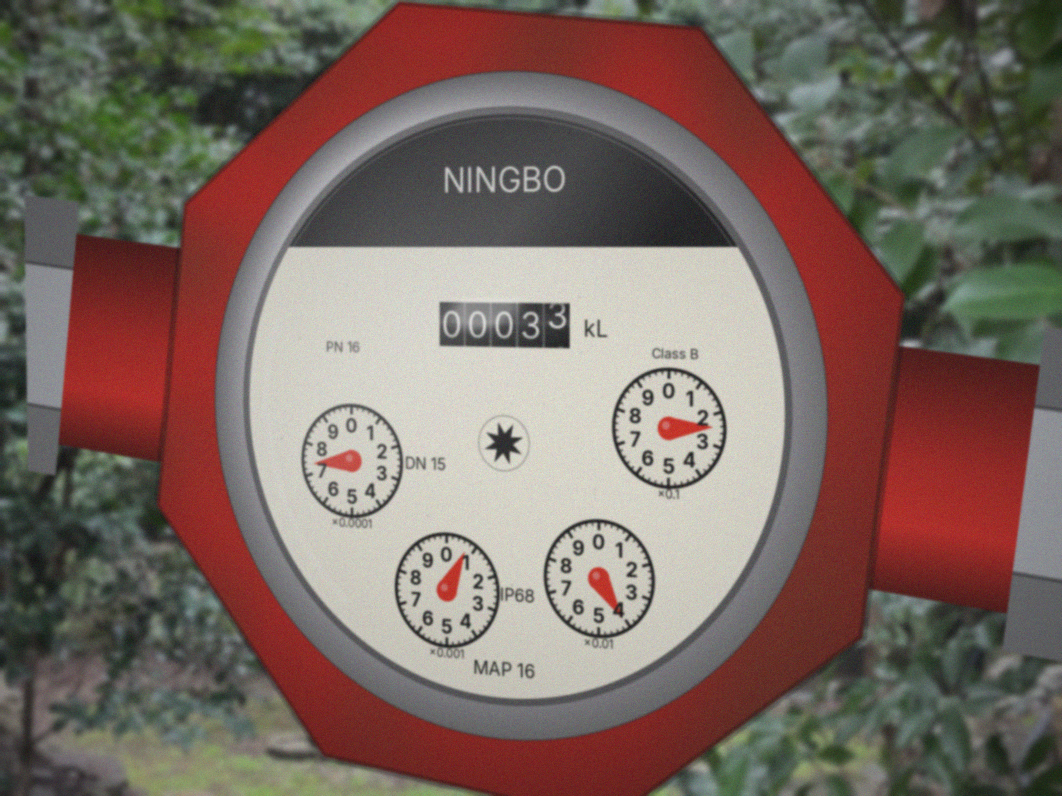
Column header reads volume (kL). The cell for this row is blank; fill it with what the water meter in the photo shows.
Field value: 33.2407 kL
